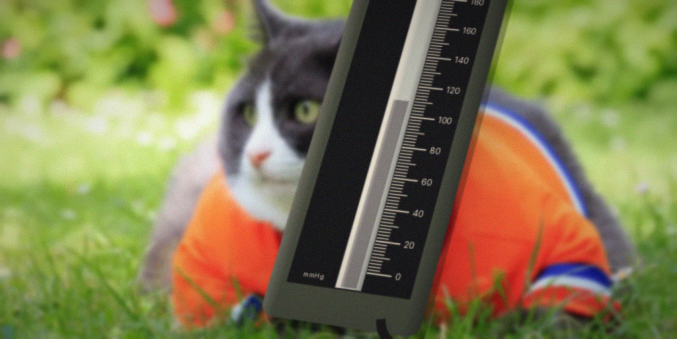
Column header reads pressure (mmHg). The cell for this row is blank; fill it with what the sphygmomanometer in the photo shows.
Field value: 110 mmHg
